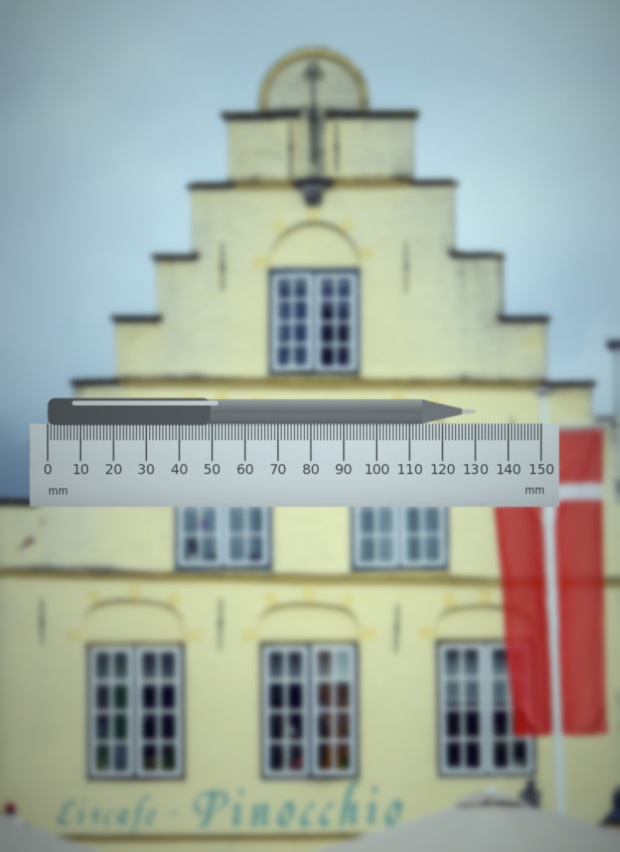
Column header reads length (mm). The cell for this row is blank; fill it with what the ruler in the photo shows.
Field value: 130 mm
